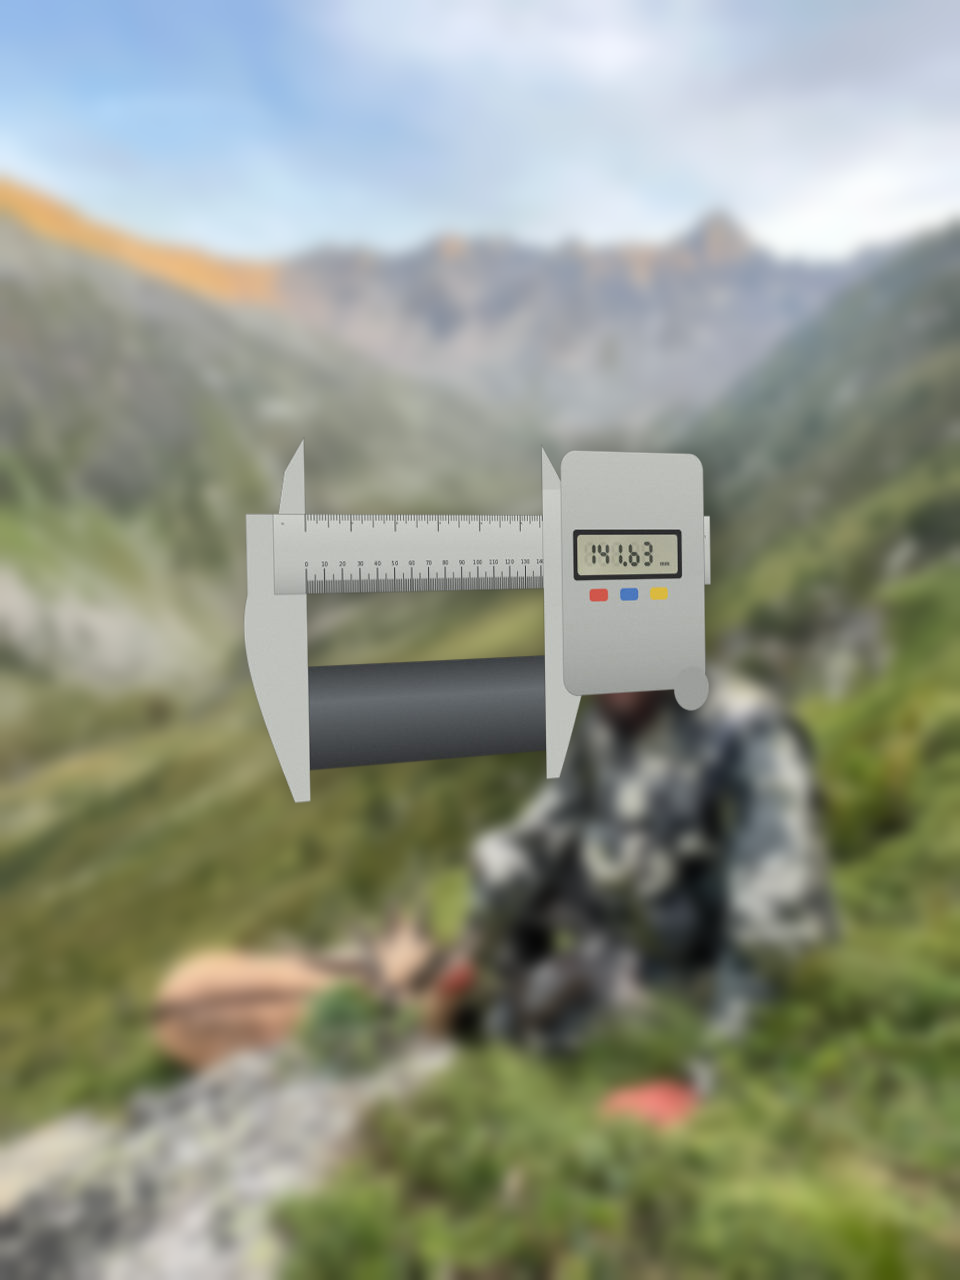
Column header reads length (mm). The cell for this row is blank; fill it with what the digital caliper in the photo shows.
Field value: 141.63 mm
